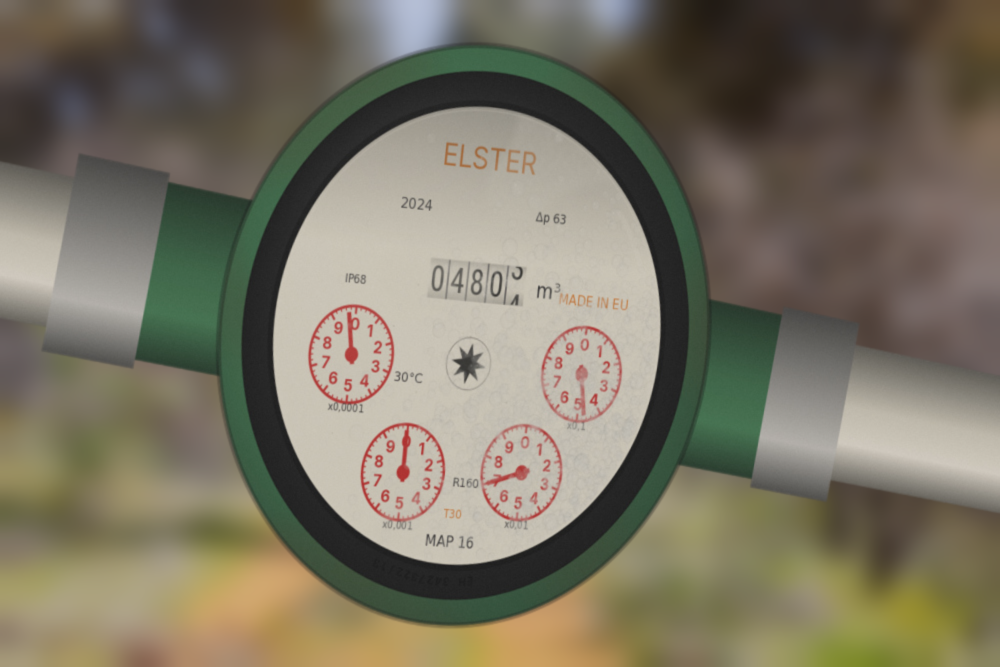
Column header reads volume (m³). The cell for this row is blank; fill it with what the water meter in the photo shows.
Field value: 4803.4699 m³
